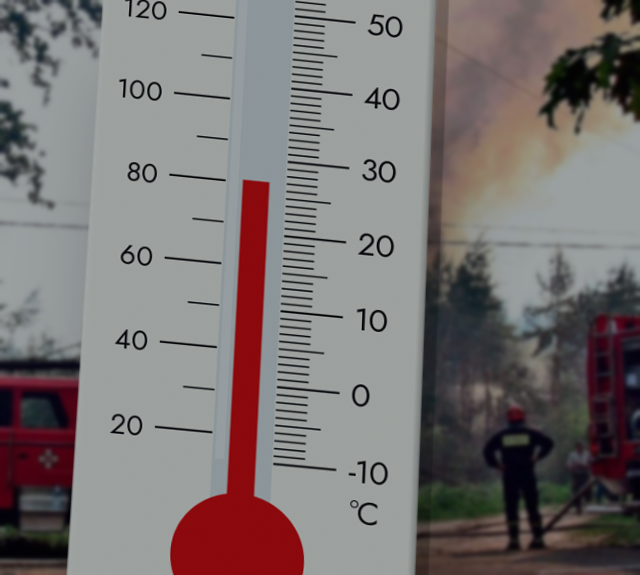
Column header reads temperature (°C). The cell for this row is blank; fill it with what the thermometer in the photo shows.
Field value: 27 °C
